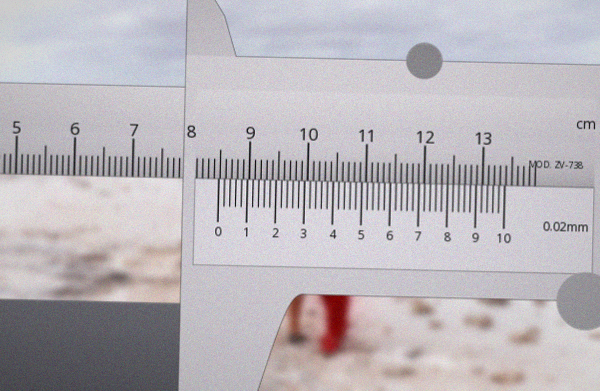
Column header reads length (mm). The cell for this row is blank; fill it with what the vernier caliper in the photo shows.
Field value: 84.8 mm
